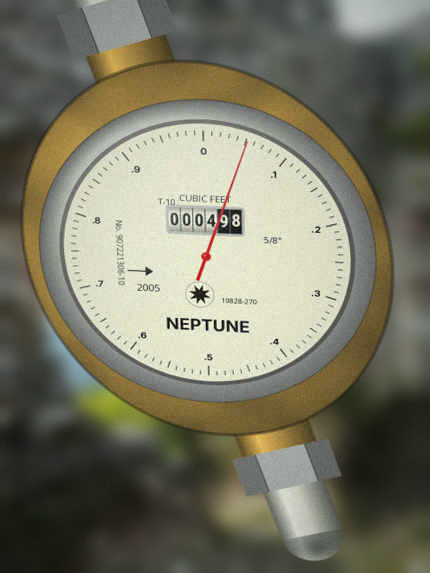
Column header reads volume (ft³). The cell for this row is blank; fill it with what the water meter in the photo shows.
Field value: 498.05 ft³
